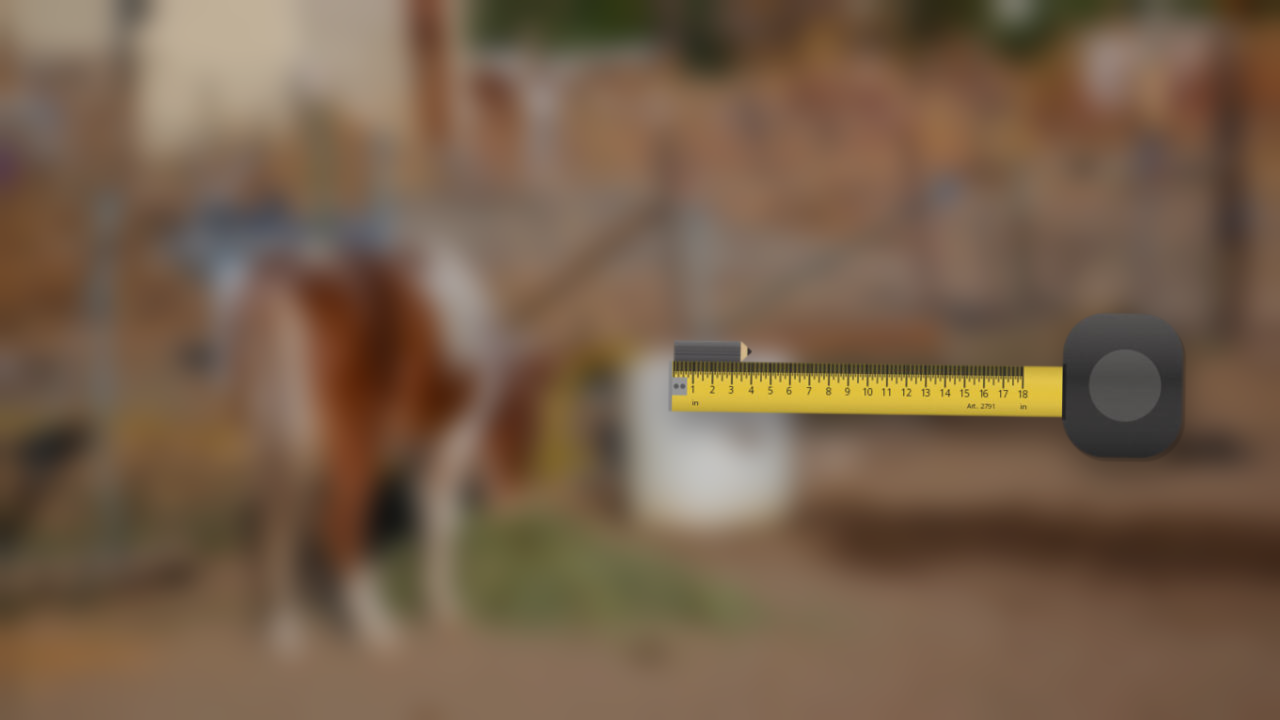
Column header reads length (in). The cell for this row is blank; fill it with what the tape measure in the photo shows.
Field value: 4 in
